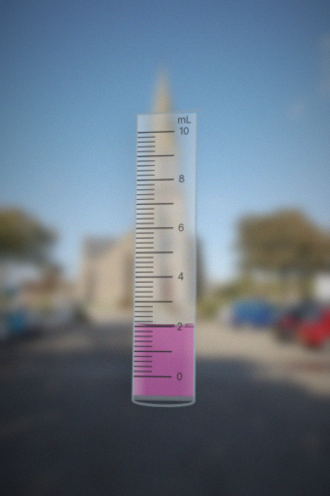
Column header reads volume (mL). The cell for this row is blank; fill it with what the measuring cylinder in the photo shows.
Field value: 2 mL
